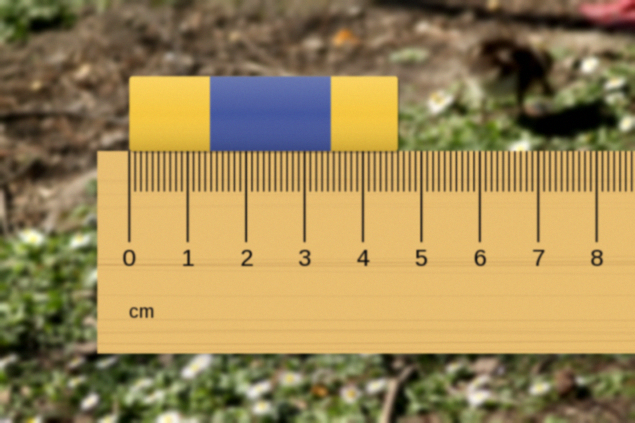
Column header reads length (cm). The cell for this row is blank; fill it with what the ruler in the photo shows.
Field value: 4.6 cm
